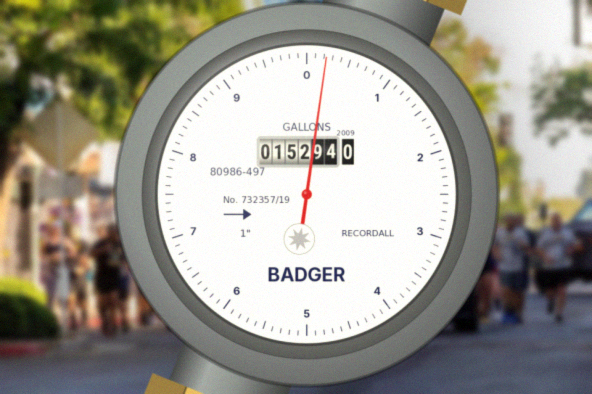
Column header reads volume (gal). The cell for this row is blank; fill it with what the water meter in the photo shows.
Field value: 152940.2 gal
